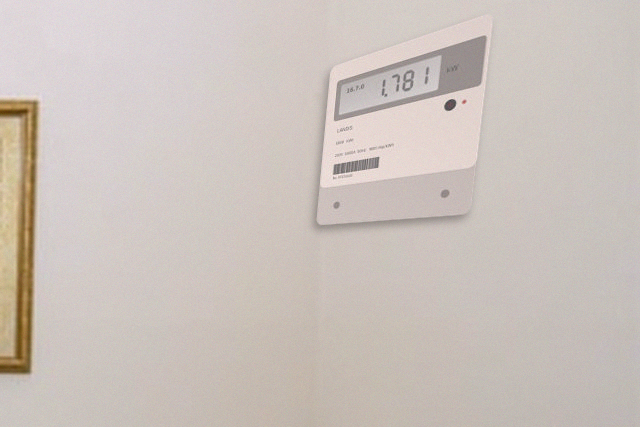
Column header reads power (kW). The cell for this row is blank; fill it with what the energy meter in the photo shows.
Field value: 1.781 kW
